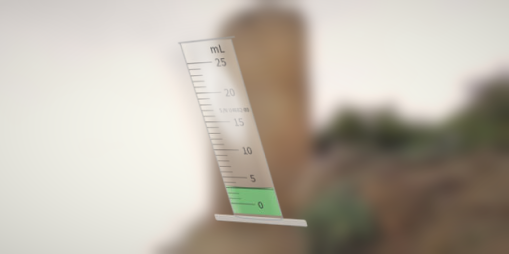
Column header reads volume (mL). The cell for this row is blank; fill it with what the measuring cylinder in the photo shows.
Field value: 3 mL
